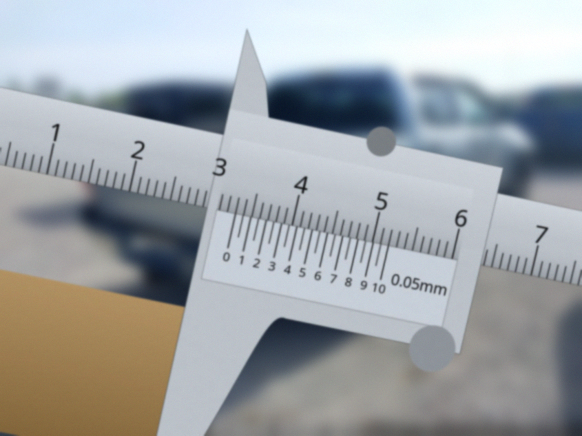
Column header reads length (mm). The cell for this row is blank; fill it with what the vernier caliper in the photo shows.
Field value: 33.0 mm
